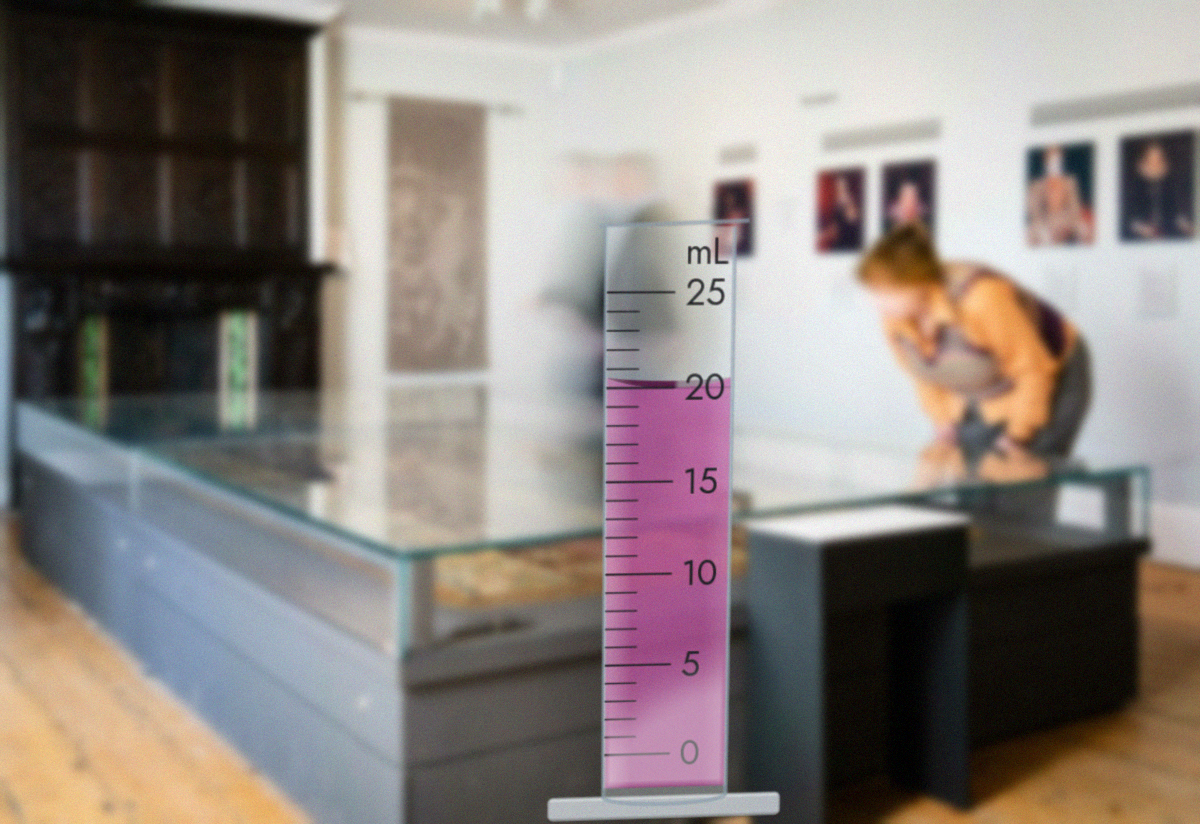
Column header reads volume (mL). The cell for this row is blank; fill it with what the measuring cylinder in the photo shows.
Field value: 20 mL
